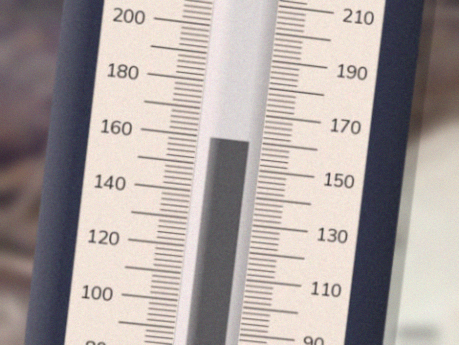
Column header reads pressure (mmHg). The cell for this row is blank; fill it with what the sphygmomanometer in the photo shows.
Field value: 160 mmHg
